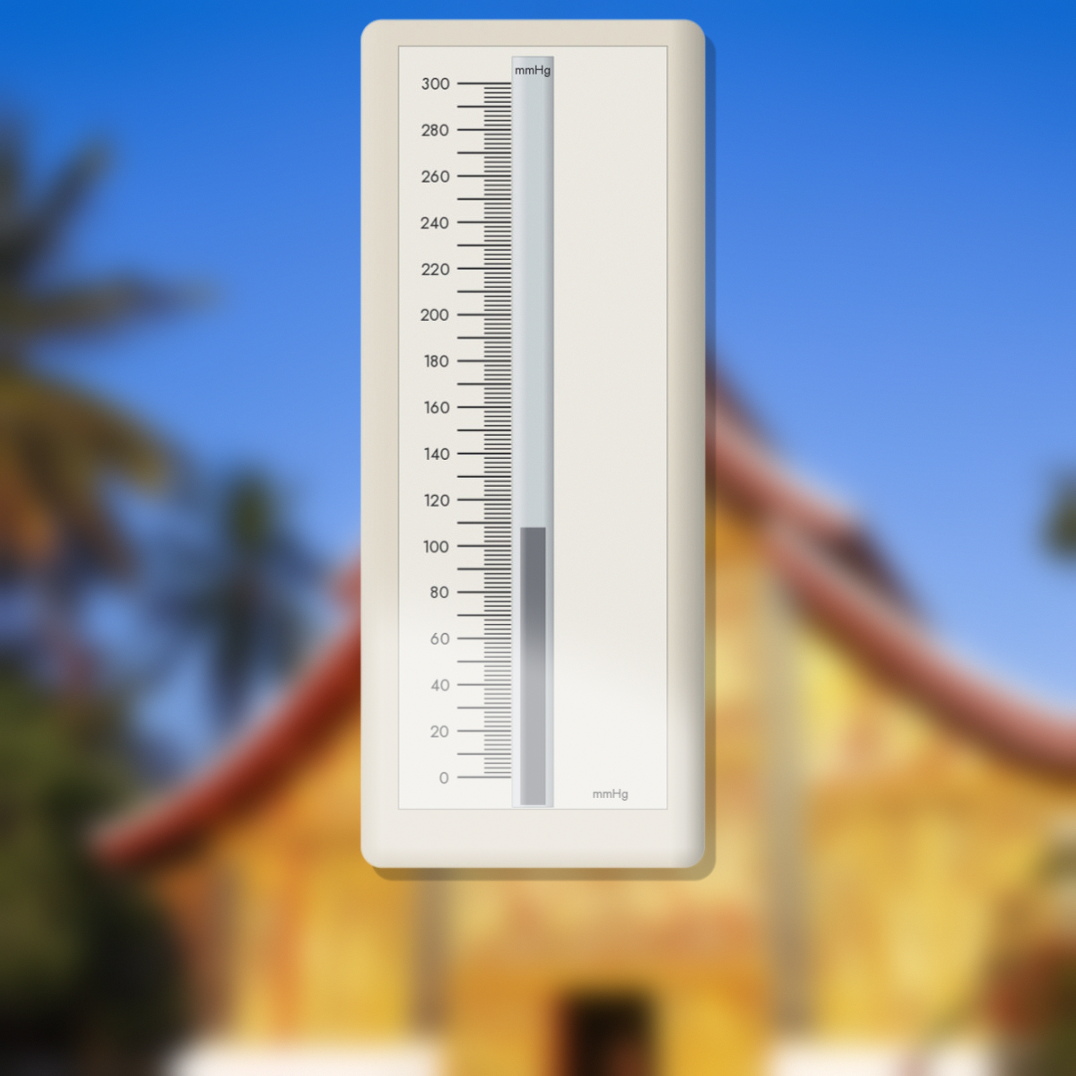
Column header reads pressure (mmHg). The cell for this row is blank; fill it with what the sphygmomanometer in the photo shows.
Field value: 108 mmHg
